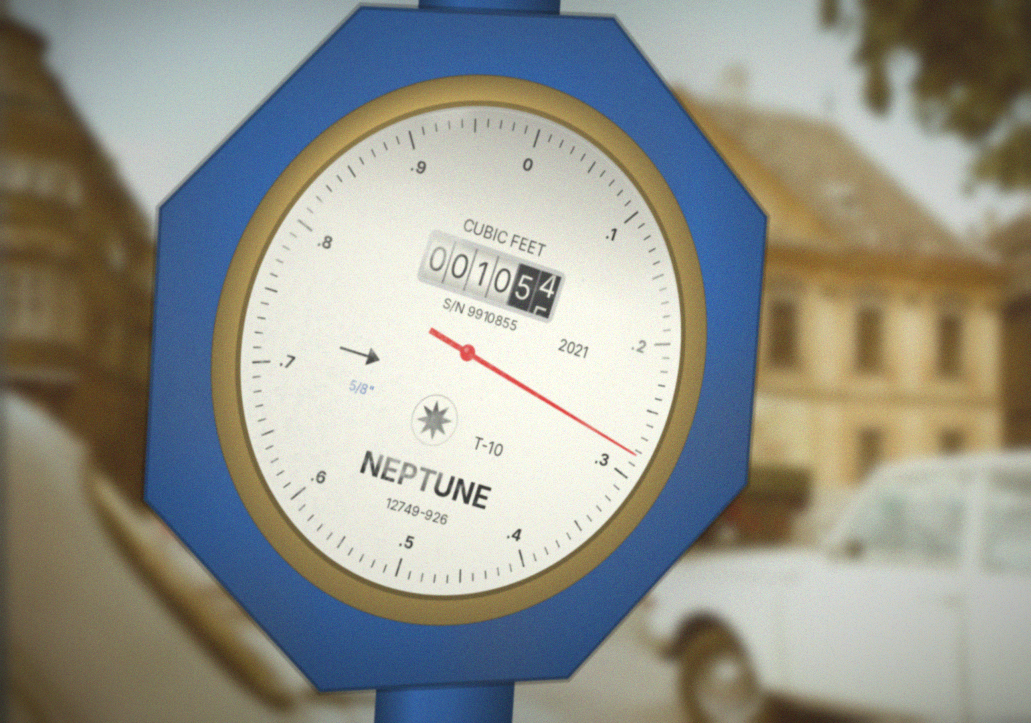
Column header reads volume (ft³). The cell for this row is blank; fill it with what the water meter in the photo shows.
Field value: 1054.28 ft³
